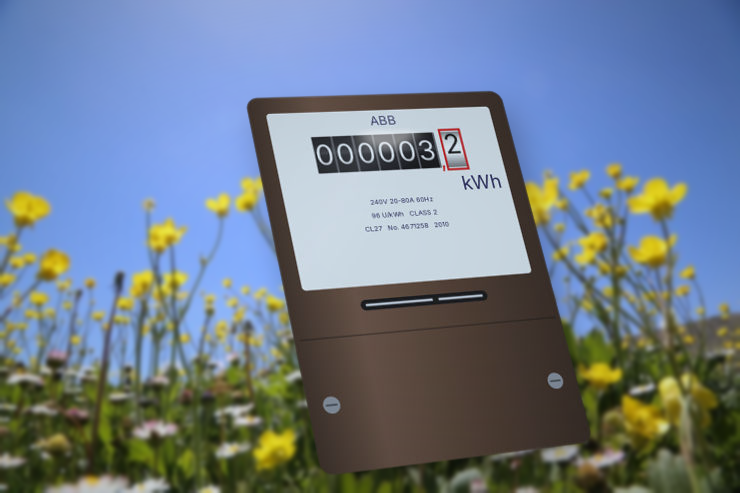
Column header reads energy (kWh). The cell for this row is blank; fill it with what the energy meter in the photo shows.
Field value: 3.2 kWh
